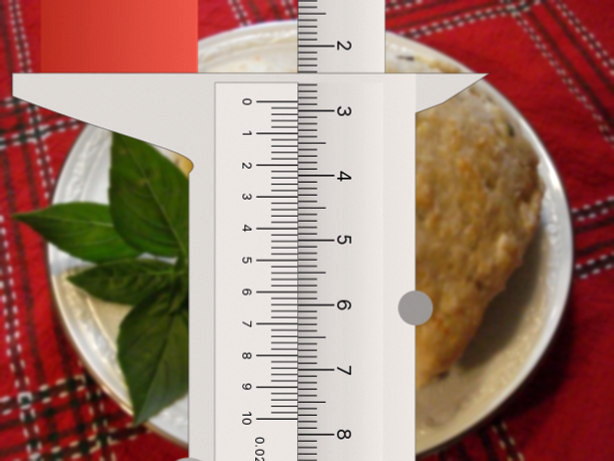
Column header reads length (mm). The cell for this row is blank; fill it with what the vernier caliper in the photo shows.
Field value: 28.6 mm
